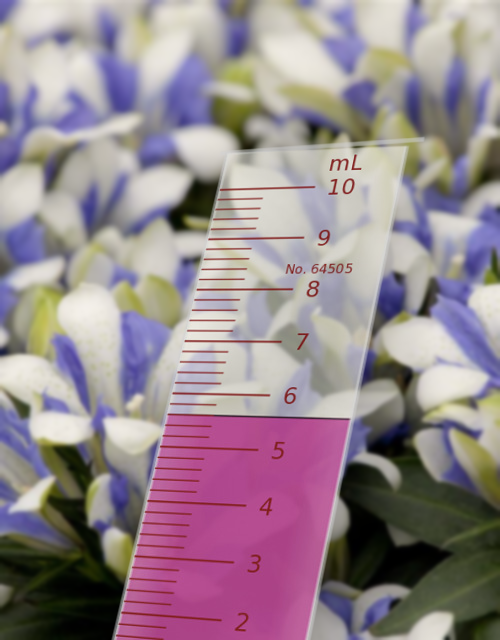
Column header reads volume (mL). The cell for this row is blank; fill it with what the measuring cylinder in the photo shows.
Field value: 5.6 mL
